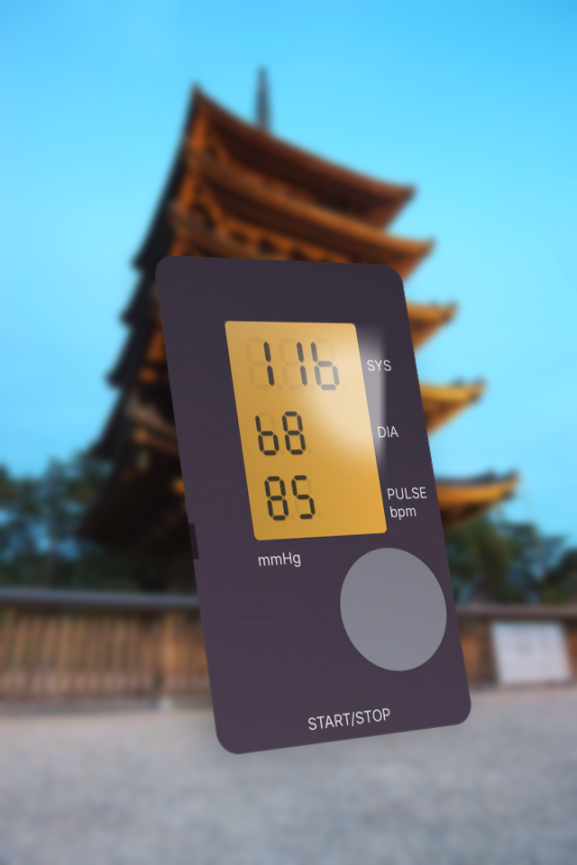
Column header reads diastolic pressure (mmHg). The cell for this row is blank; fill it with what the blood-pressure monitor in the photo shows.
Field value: 68 mmHg
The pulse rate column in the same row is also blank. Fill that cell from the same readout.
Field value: 85 bpm
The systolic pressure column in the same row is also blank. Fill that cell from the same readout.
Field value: 116 mmHg
